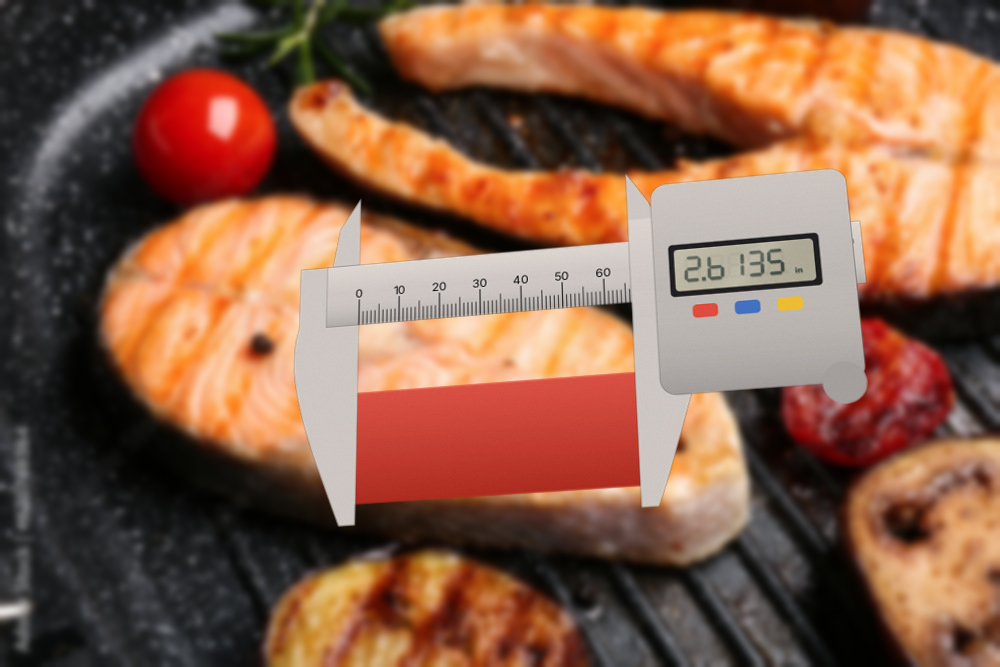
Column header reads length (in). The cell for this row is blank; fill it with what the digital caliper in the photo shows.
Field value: 2.6135 in
